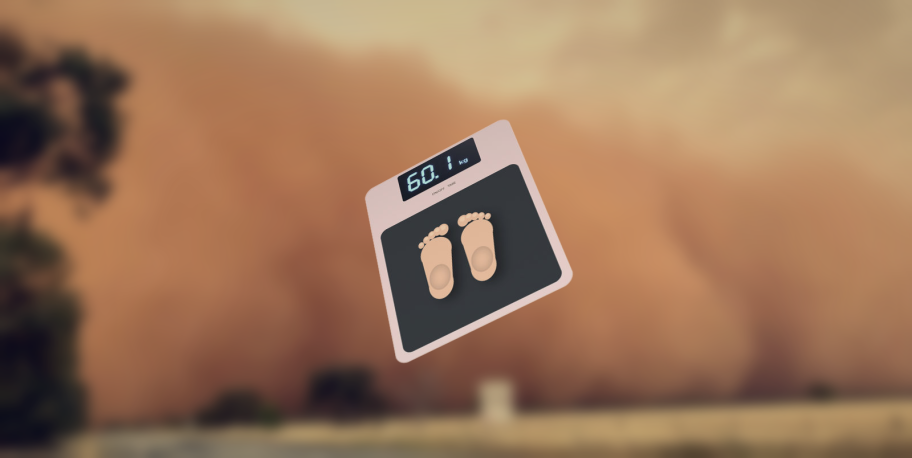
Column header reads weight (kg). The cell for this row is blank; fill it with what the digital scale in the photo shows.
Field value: 60.1 kg
